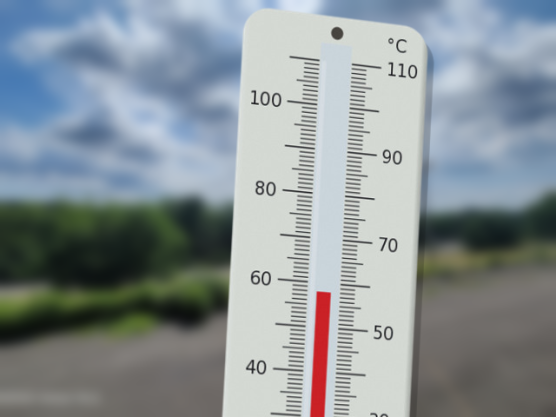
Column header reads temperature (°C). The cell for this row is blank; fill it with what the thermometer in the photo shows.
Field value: 58 °C
